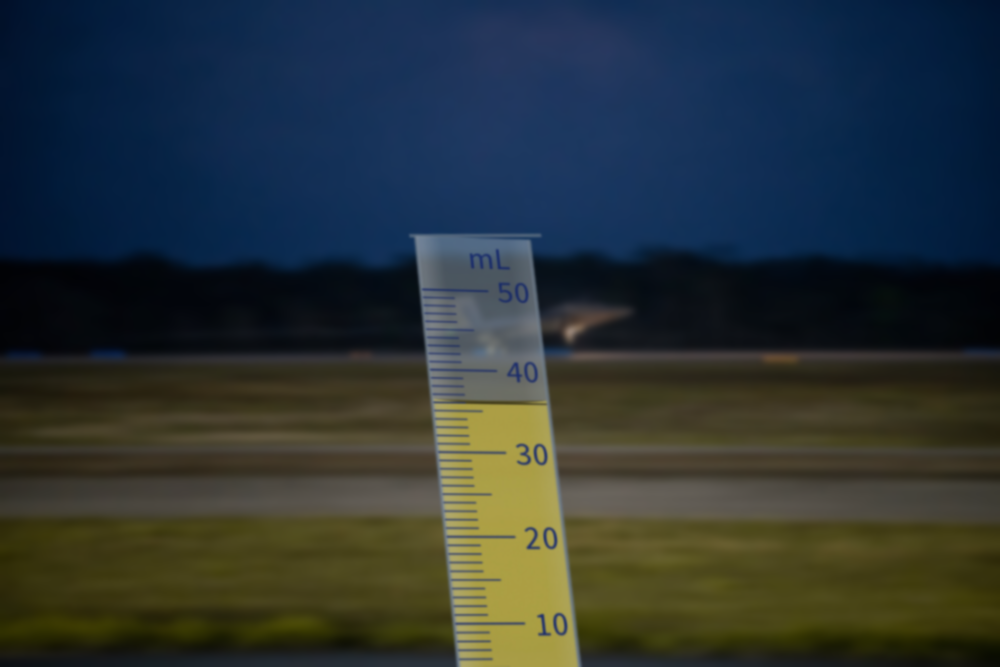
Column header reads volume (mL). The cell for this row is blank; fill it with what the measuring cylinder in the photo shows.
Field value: 36 mL
